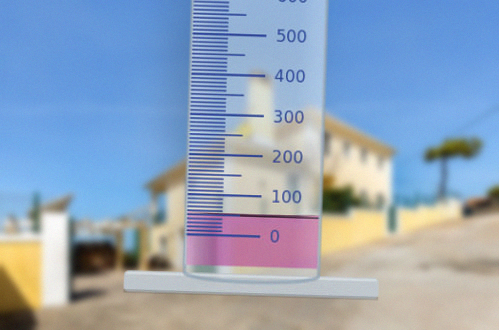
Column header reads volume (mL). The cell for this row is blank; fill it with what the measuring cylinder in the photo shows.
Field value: 50 mL
